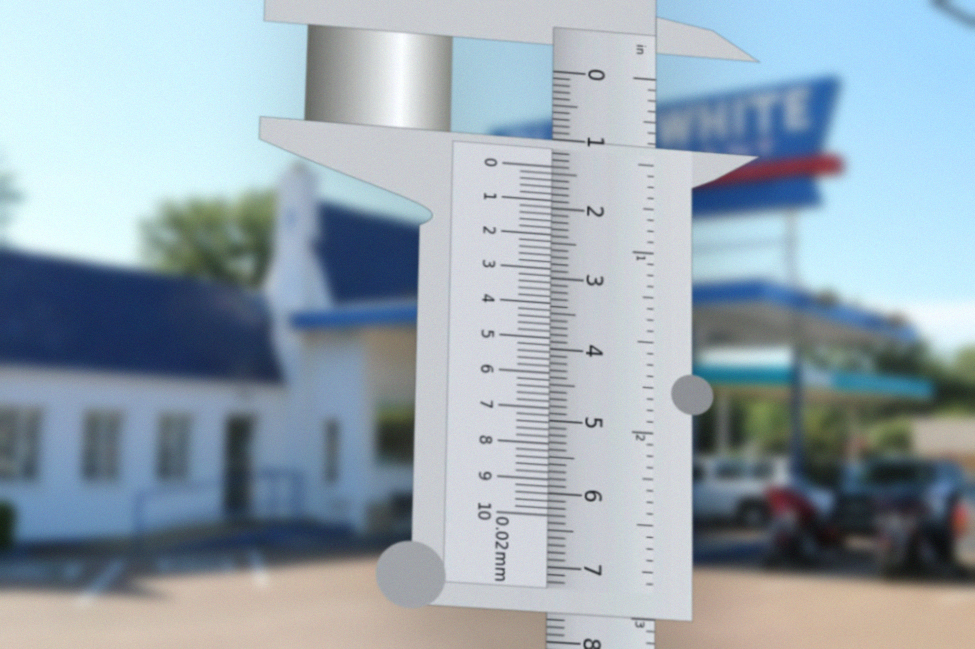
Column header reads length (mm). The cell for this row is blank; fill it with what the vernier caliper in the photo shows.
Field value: 14.0 mm
